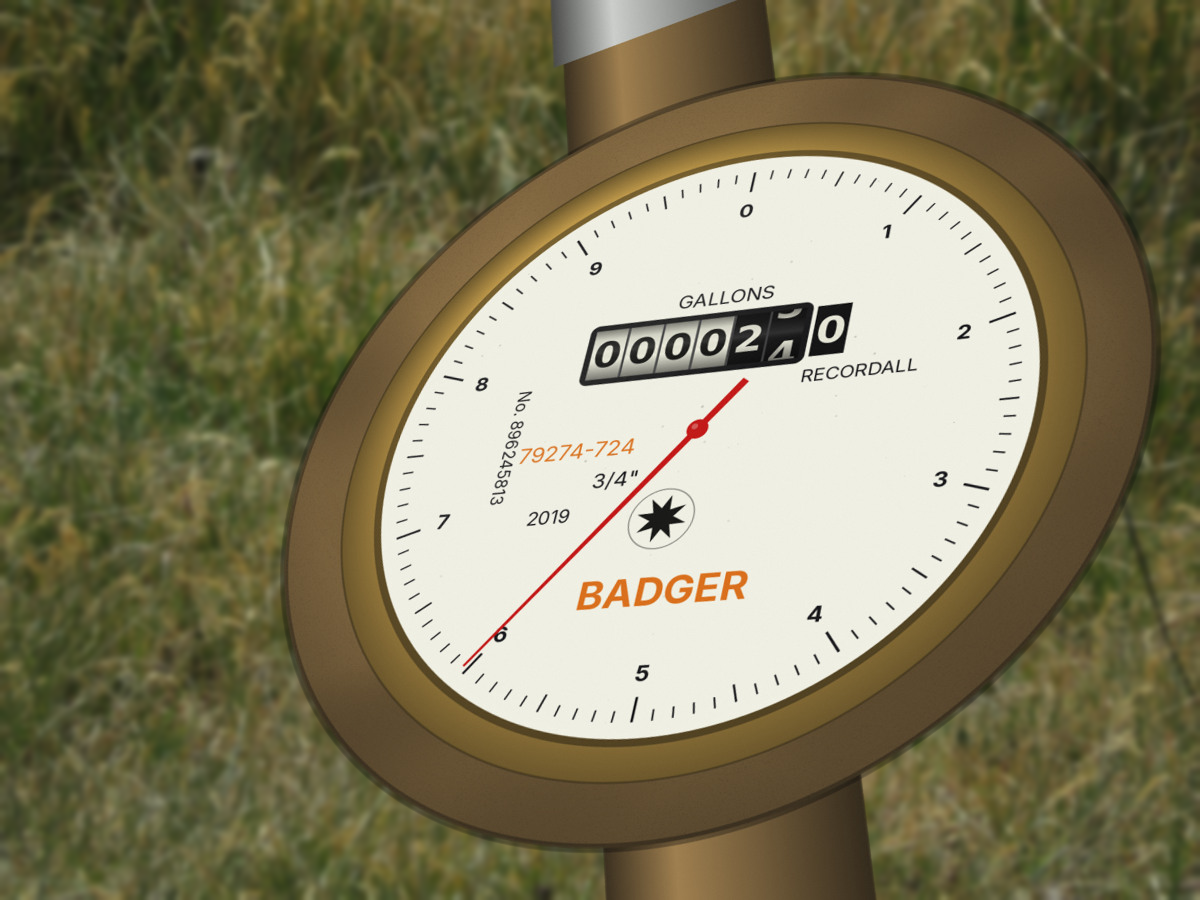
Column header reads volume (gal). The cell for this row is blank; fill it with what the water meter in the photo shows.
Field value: 236.0 gal
